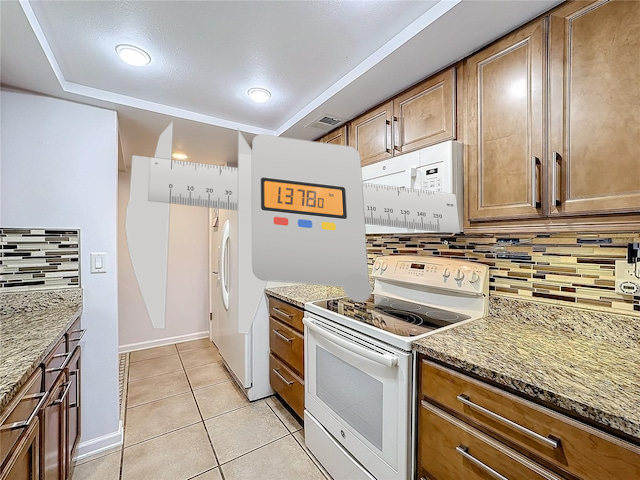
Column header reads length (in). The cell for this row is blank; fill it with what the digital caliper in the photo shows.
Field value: 1.3780 in
